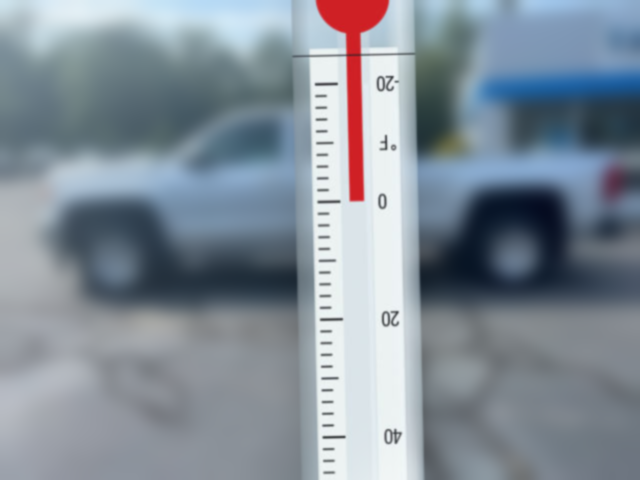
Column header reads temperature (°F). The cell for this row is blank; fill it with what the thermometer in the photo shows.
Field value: 0 °F
